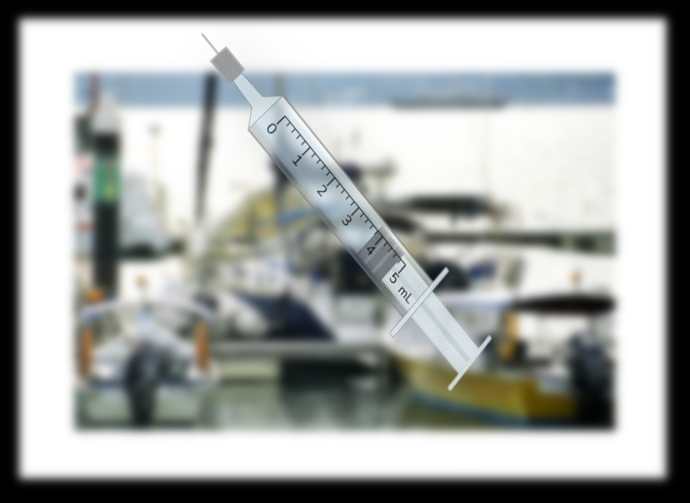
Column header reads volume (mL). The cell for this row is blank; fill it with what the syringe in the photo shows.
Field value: 3.8 mL
